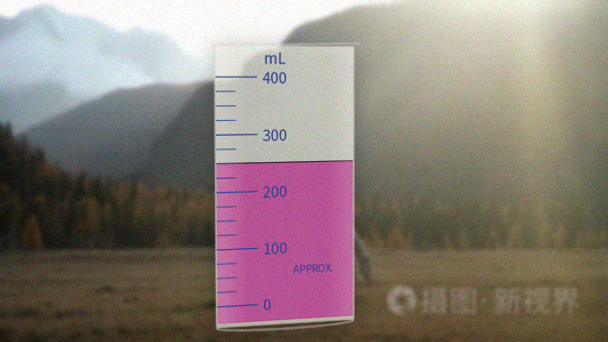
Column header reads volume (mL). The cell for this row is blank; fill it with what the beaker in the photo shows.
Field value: 250 mL
